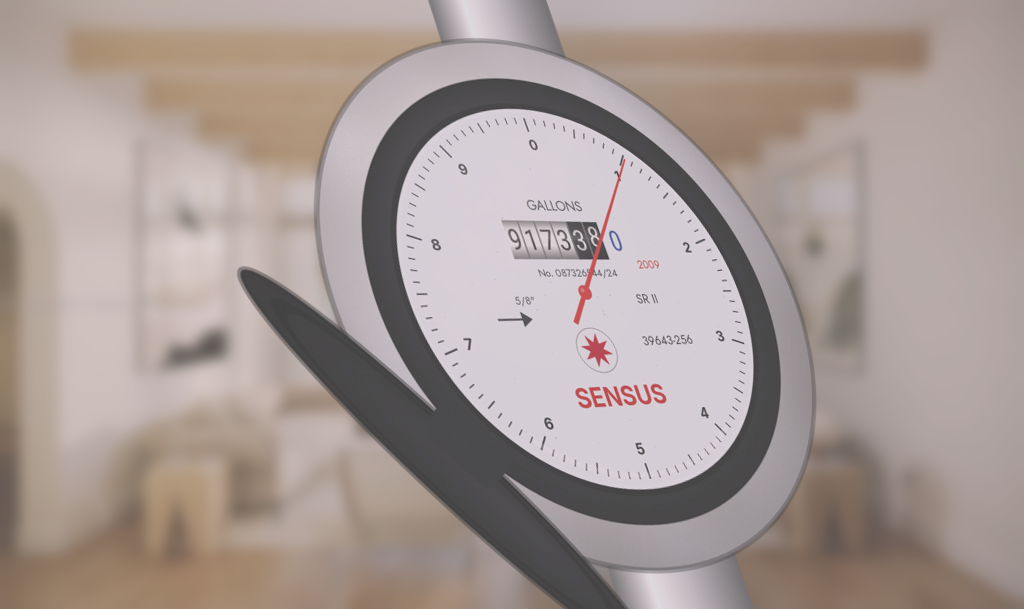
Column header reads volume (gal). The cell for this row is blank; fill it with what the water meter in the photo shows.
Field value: 9173381.0 gal
